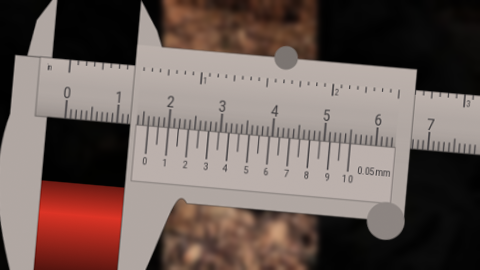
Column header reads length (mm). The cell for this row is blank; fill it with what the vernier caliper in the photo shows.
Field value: 16.0 mm
